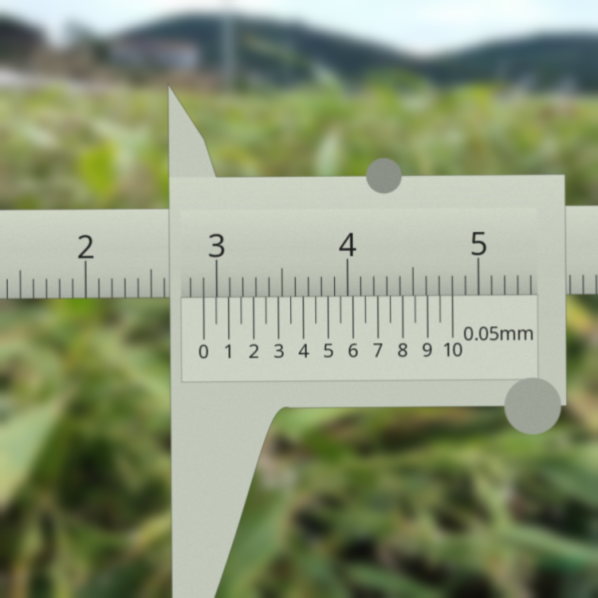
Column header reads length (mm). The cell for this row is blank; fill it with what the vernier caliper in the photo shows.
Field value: 29.0 mm
